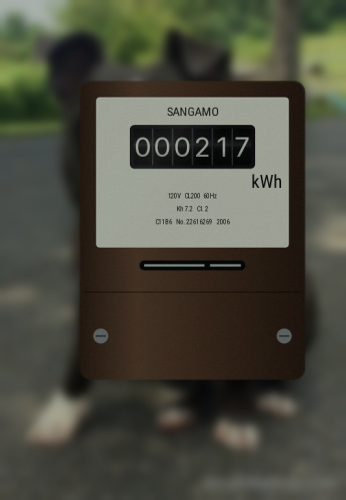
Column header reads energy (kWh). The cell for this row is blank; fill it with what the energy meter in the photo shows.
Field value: 217 kWh
